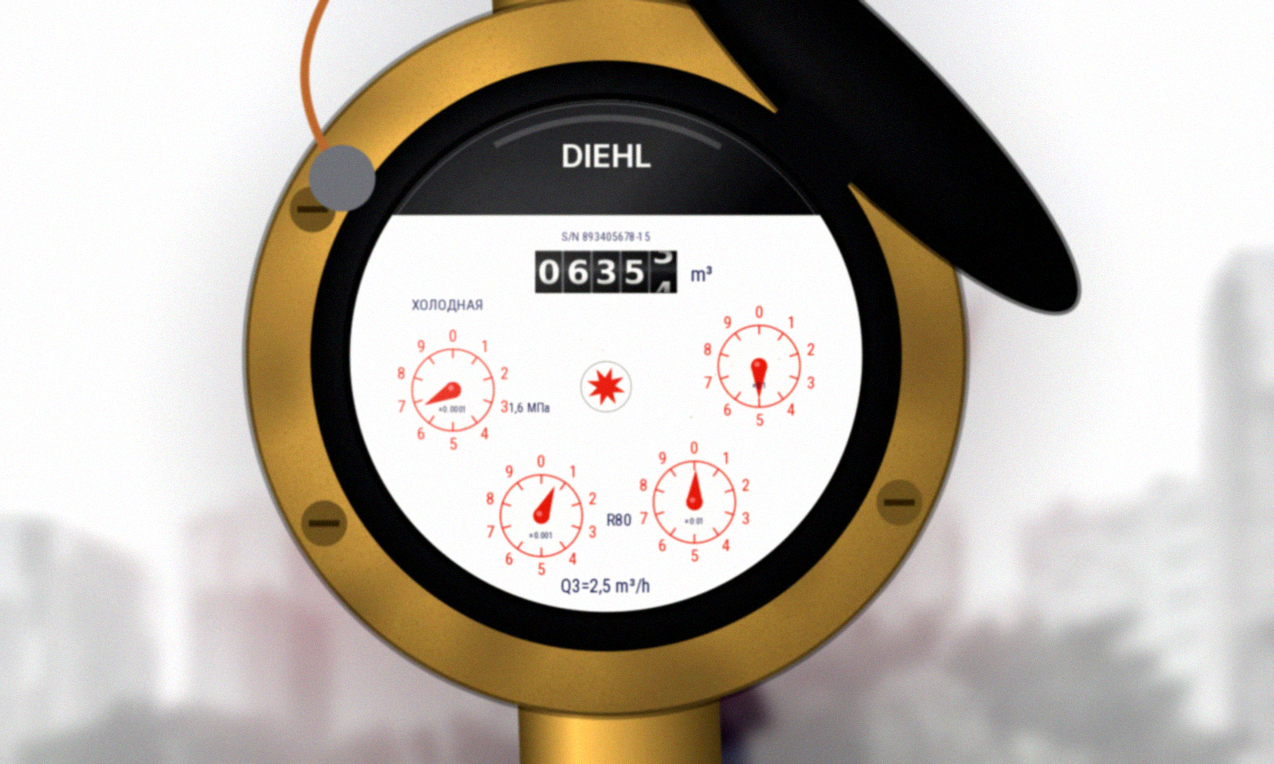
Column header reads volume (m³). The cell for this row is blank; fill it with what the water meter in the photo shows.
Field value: 6353.5006 m³
